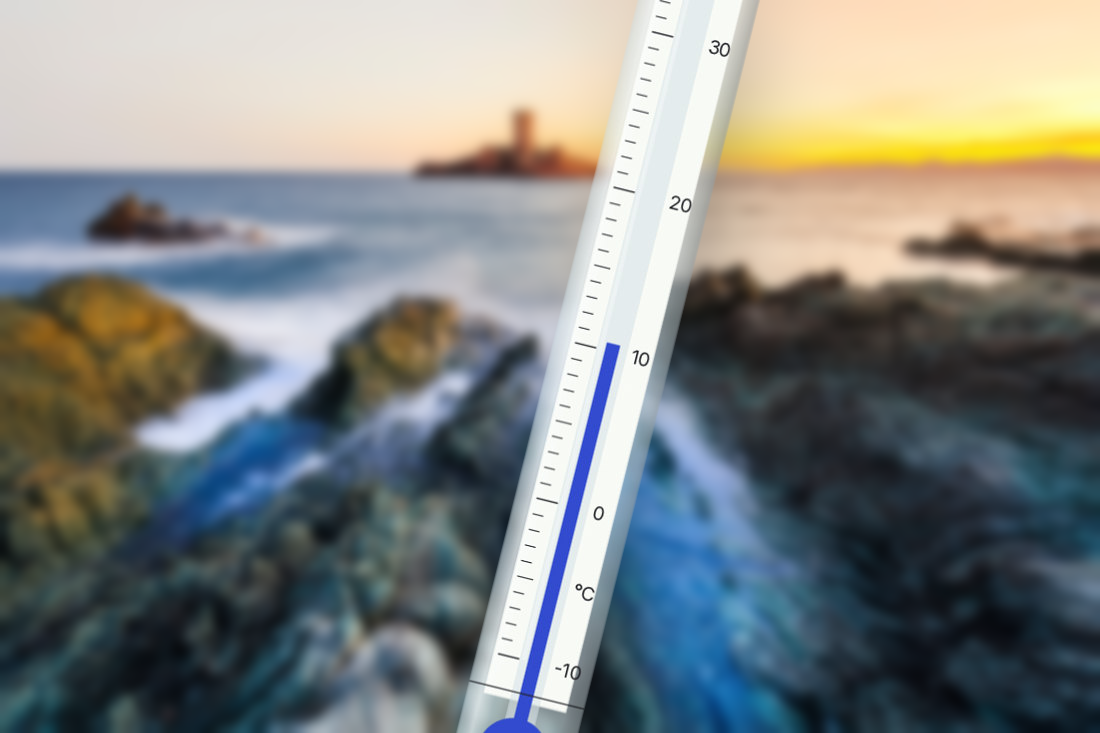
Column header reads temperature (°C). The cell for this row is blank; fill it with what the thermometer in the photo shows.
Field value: 10.5 °C
